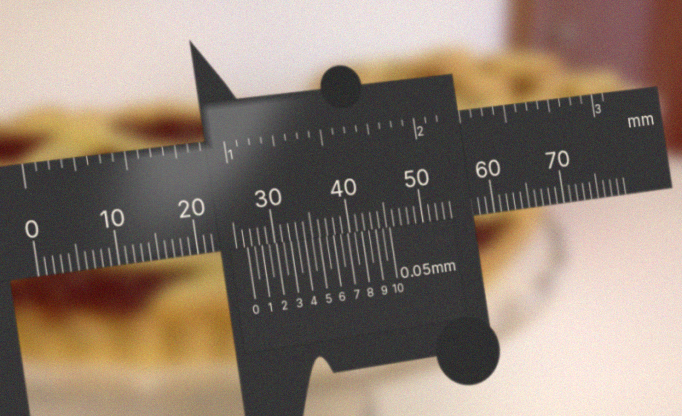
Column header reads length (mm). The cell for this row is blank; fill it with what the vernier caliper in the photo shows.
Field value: 26.4 mm
